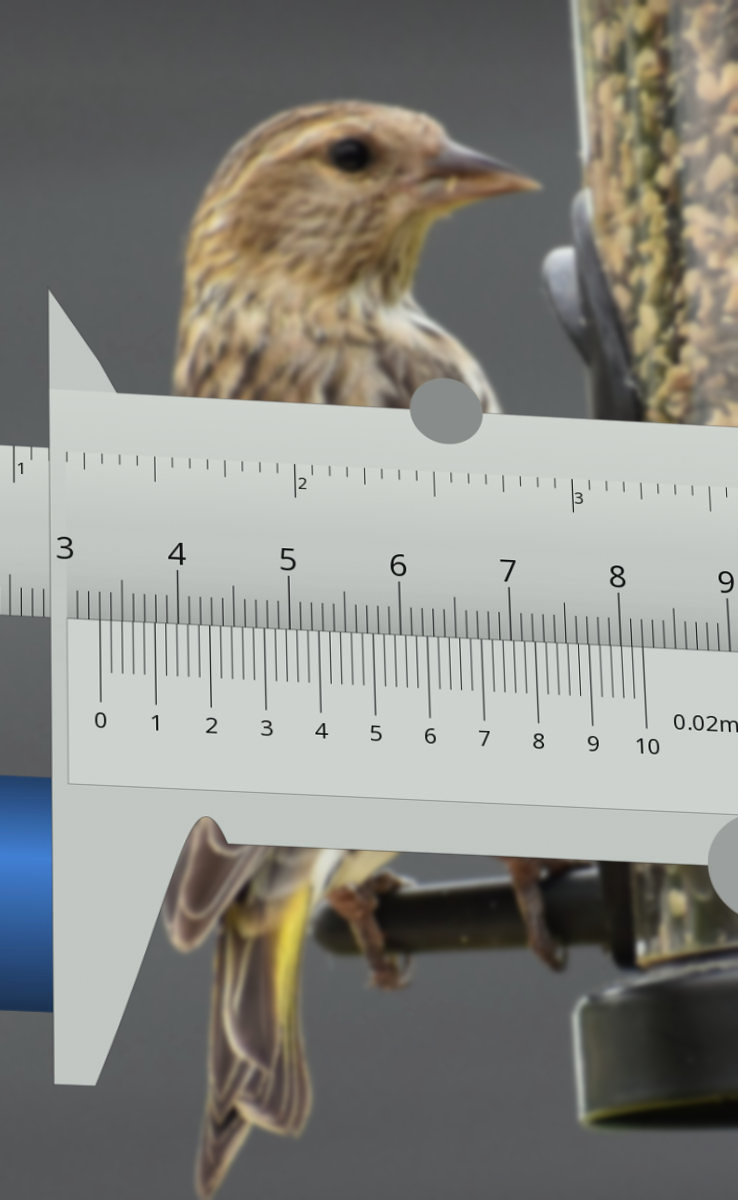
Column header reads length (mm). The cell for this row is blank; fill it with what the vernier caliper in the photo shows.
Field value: 33.0 mm
